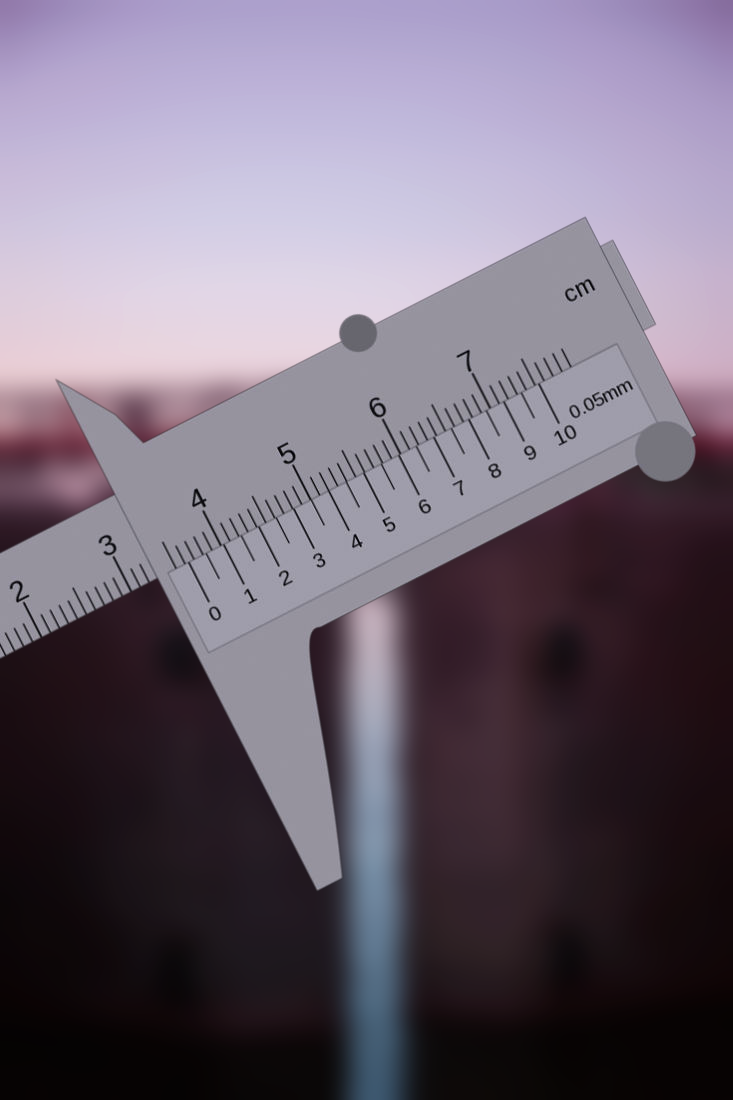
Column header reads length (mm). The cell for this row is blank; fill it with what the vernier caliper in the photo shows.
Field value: 36.4 mm
